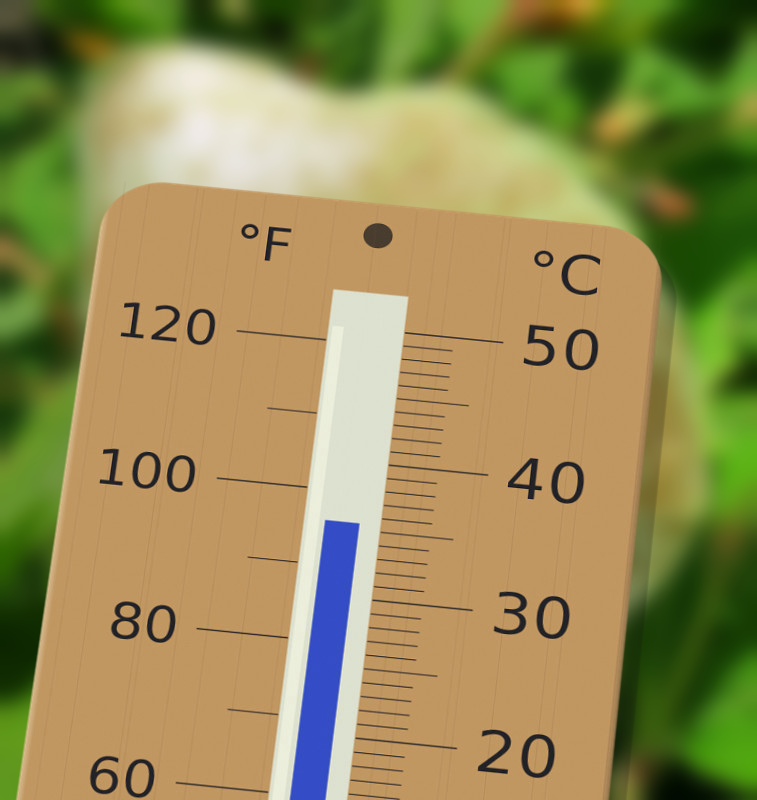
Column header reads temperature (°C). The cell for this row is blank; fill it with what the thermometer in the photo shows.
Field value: 35.5 °C
